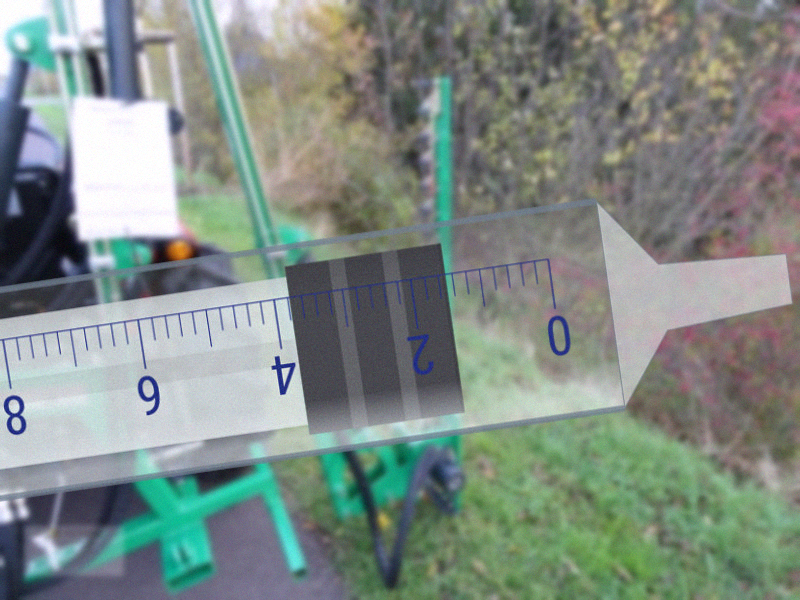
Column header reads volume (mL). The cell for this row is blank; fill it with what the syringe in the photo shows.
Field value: 1.5 mL
